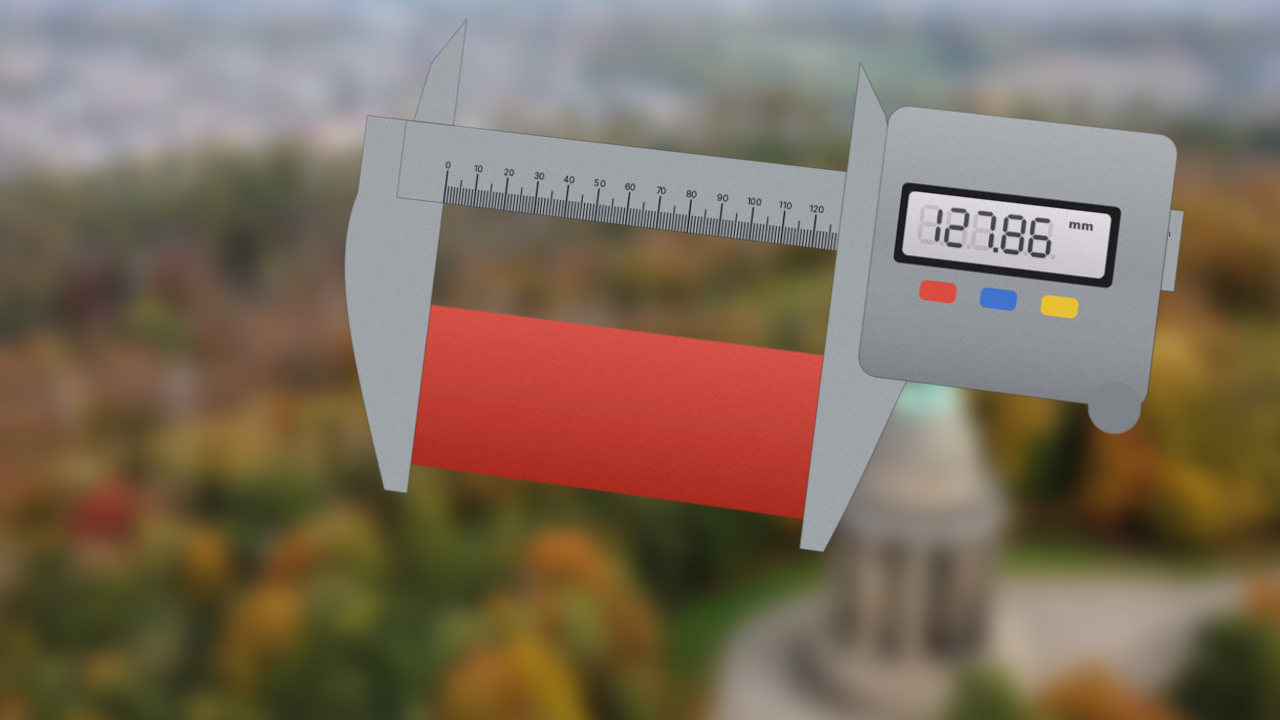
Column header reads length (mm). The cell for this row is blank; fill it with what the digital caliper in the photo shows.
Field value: 127.86 mm
